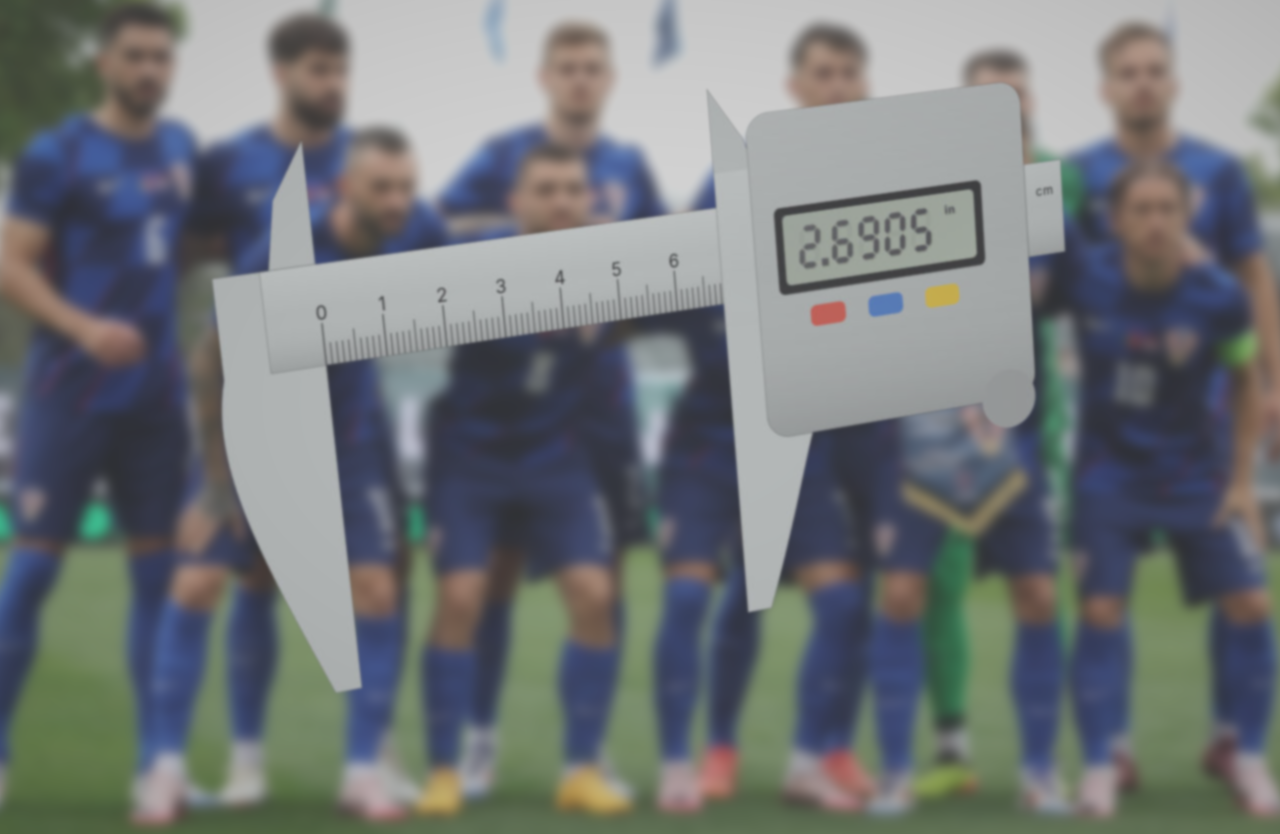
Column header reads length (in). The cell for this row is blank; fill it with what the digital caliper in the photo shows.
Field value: 2.6905 in
